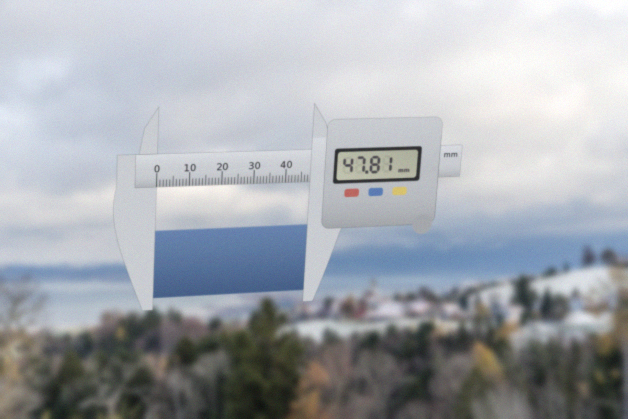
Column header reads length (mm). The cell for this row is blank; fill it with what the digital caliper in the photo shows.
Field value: 47.81 mm
